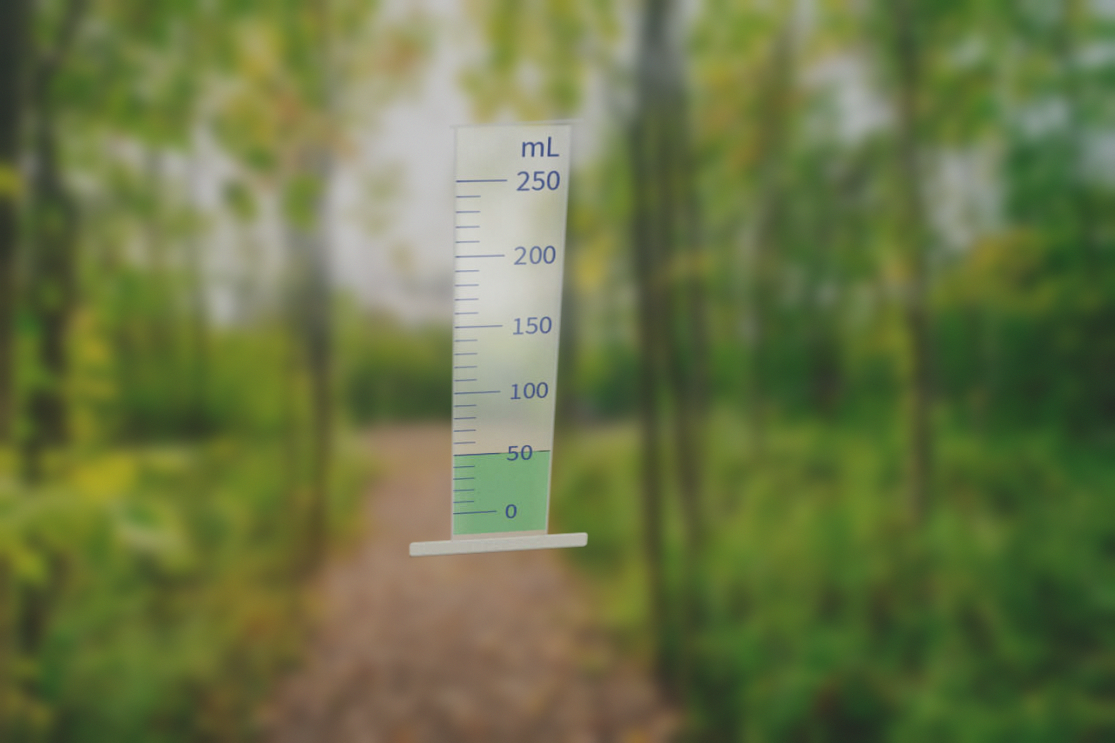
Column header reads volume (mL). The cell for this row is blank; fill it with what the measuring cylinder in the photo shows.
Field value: 50 mL
